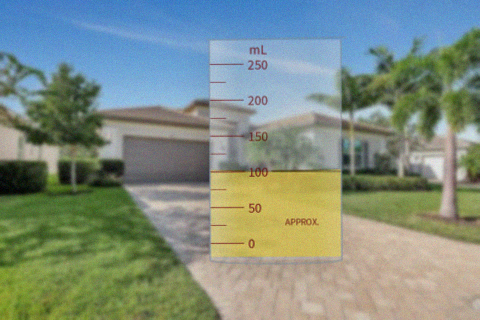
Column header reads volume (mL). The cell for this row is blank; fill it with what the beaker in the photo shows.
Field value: 100 mL
